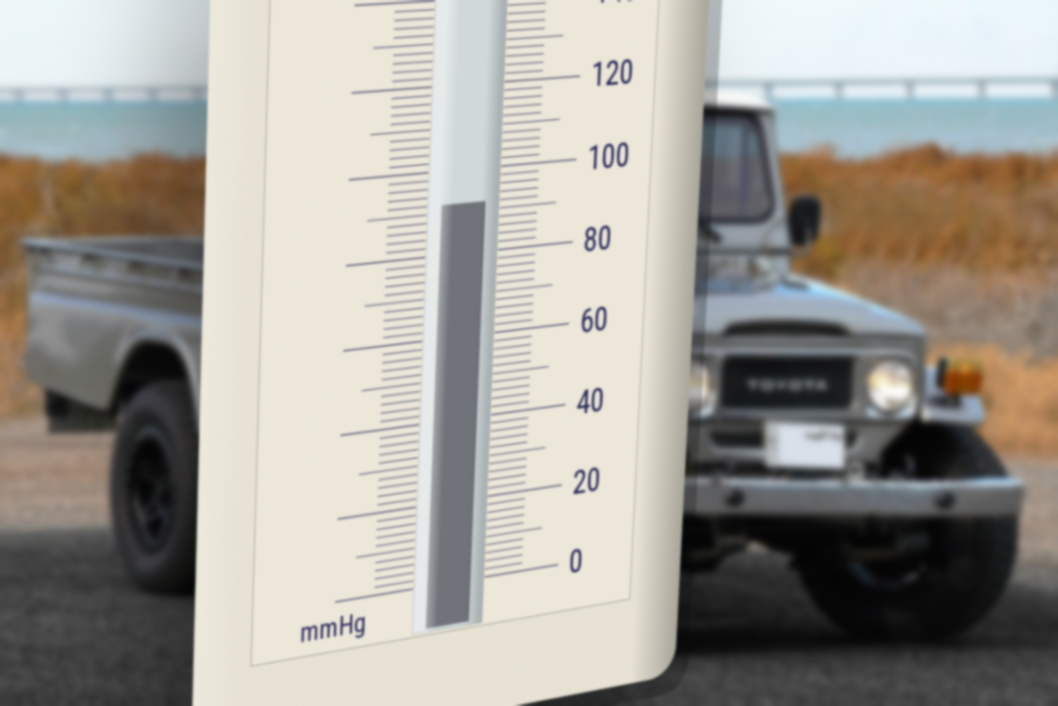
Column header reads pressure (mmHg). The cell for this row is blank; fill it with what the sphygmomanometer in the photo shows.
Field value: 92 mmHg
